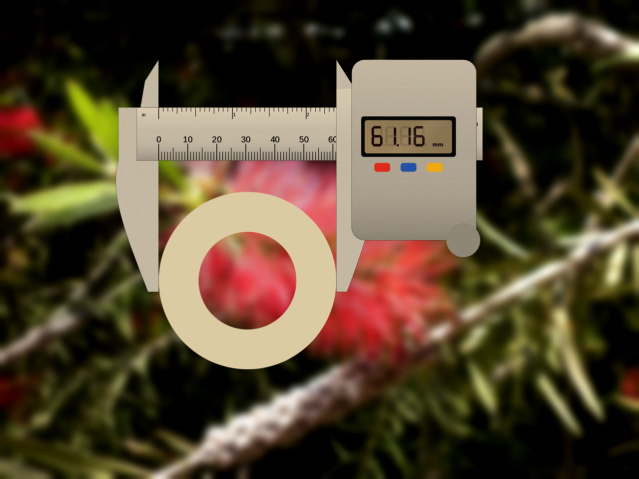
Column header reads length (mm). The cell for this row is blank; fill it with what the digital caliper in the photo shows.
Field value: 61.16 mm
